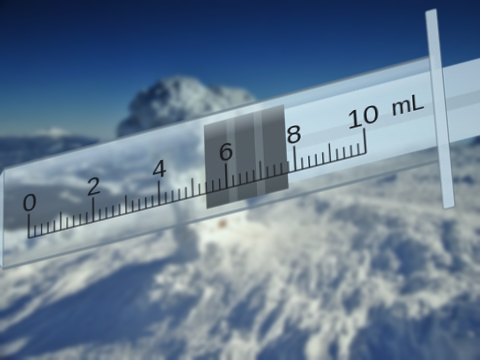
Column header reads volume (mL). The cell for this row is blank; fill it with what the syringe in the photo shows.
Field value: 5.4 mL
